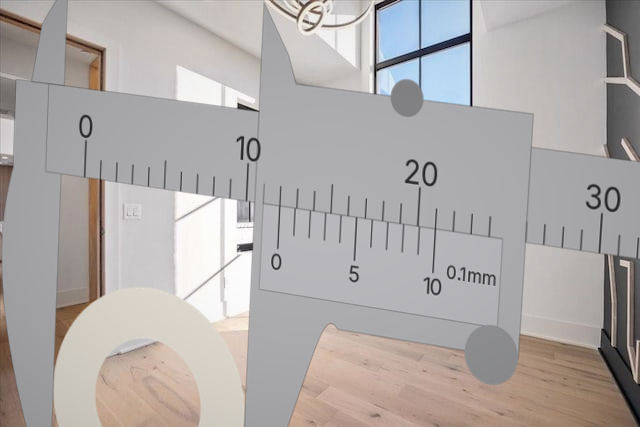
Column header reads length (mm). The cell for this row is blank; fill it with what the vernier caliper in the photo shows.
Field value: 12.0 mm
